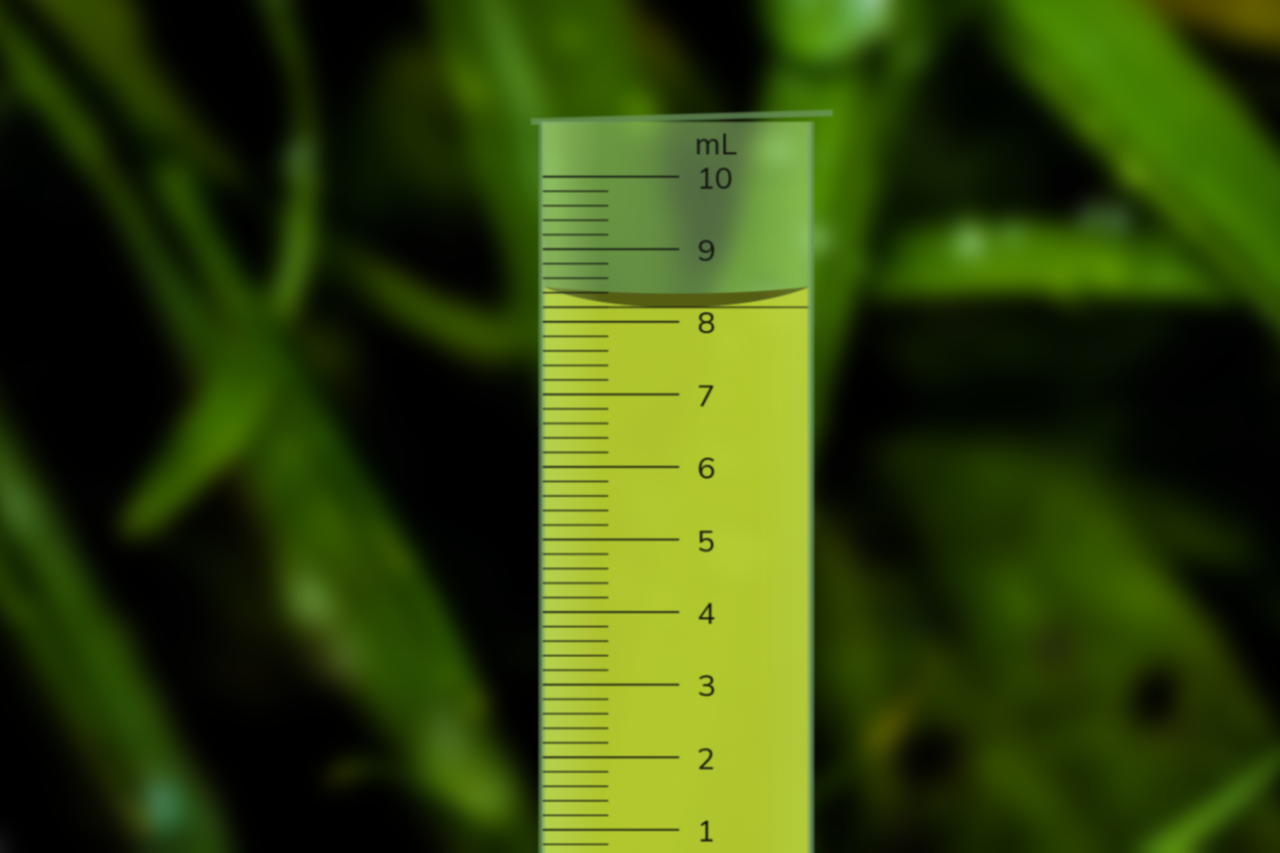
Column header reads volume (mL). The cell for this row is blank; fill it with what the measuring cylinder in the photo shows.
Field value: 8.2 mL
